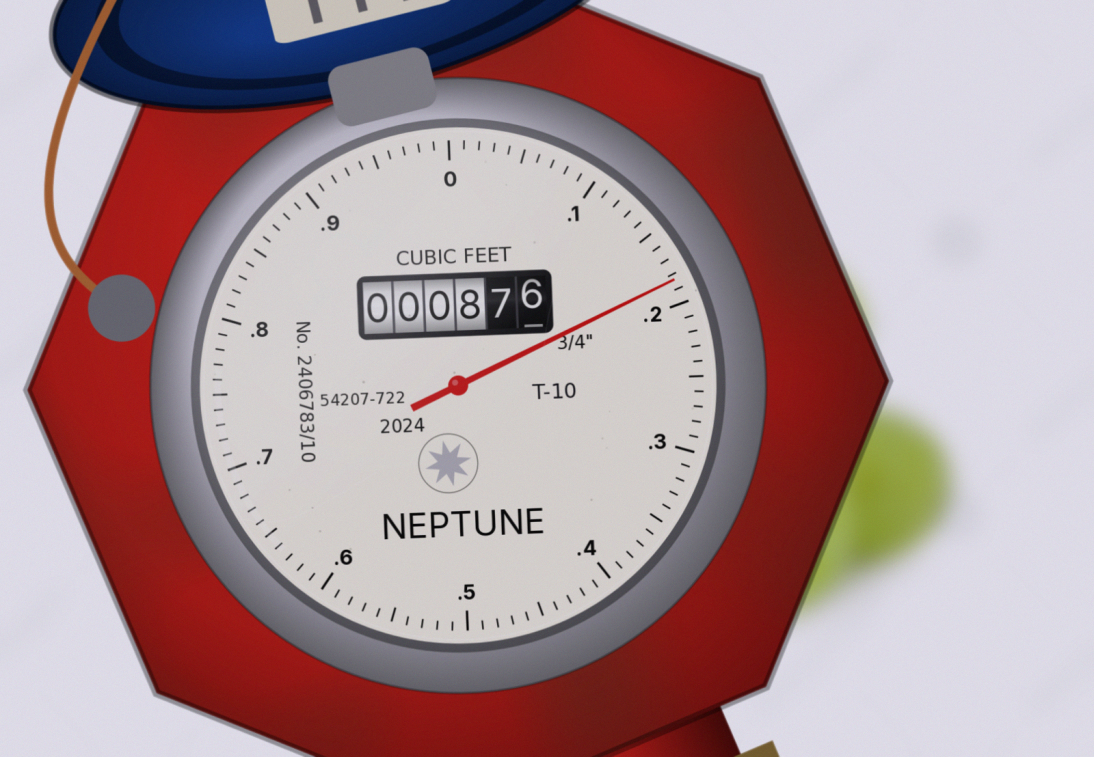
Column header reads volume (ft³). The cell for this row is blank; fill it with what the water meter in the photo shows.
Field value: 876.18 ft³
